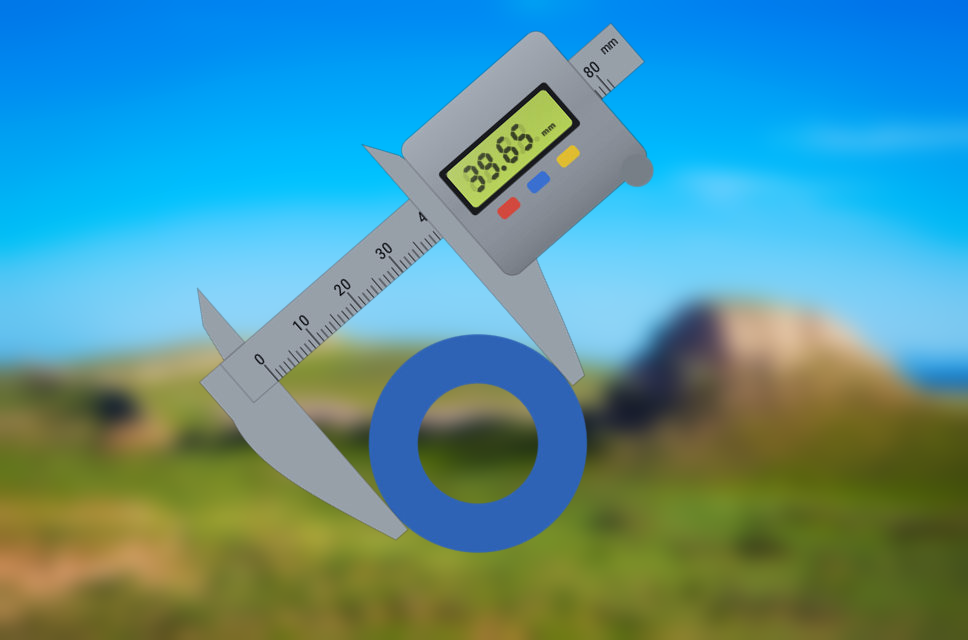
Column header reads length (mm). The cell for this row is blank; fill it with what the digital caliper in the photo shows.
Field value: 39.65 mm
